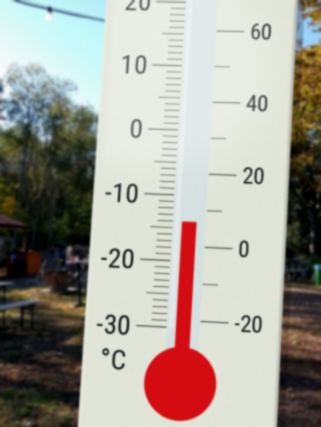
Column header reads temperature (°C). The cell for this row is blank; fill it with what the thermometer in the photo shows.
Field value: -14 °C
